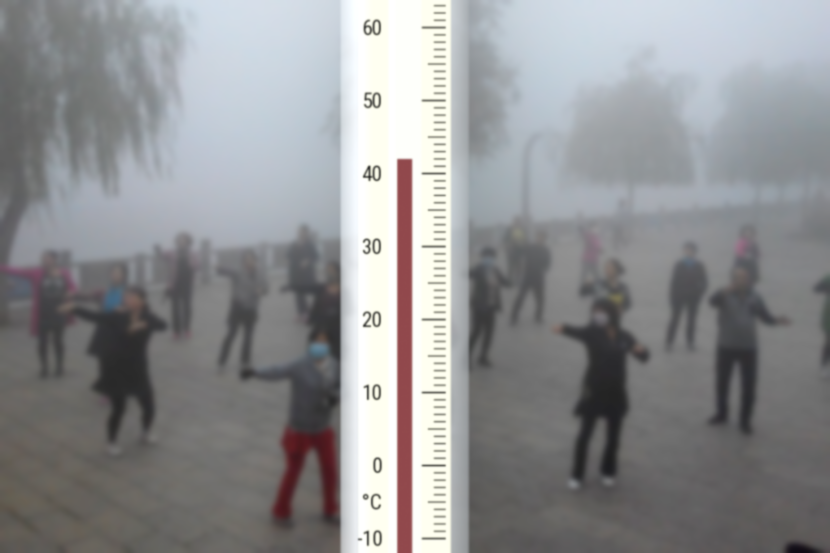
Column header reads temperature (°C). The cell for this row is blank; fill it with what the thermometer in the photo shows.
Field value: 42 °C
